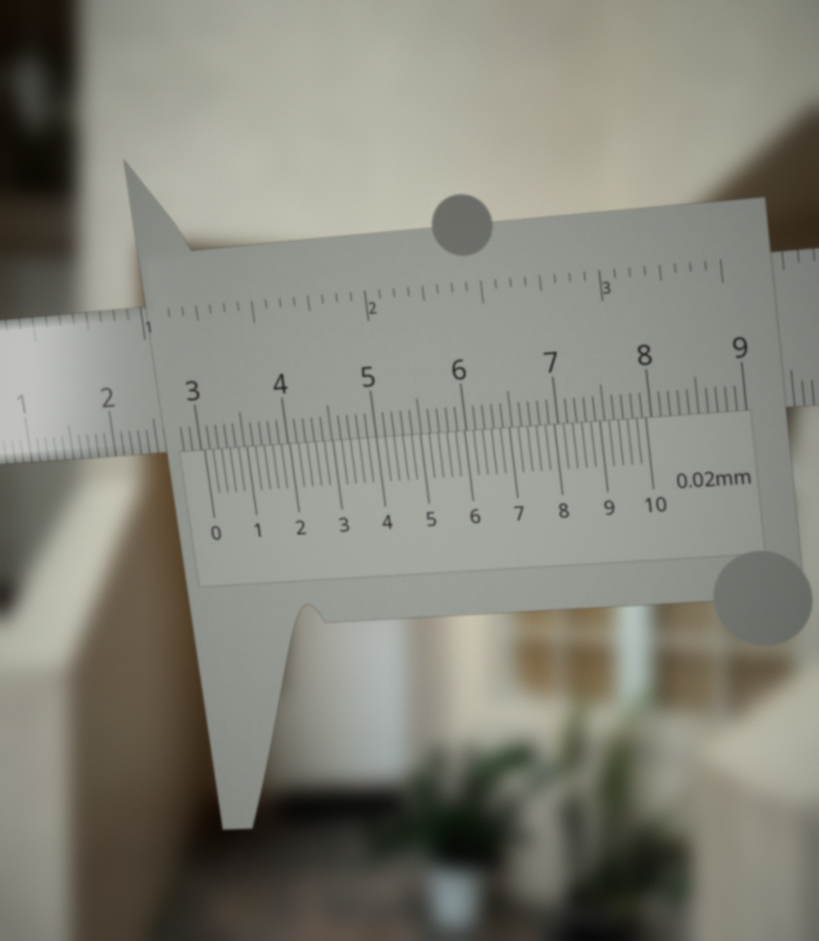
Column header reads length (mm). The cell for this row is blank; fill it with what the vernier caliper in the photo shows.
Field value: 30.4 mm
